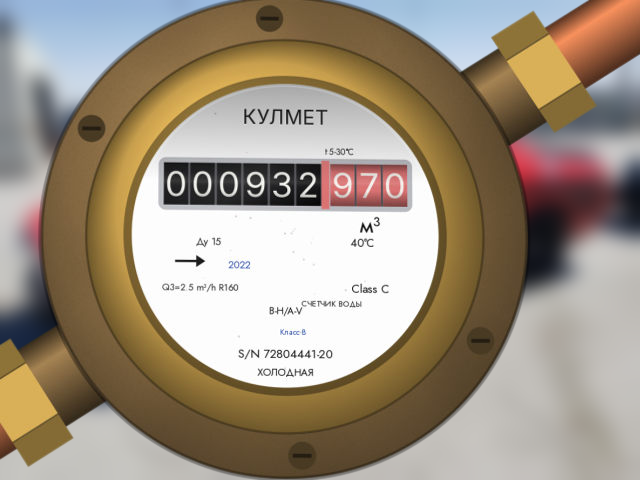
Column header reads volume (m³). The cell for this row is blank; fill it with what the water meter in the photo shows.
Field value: 932.970 m³
